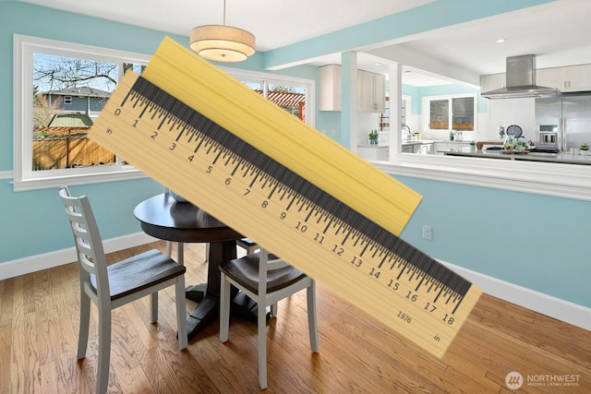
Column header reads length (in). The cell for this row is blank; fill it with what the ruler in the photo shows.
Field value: 14 in
